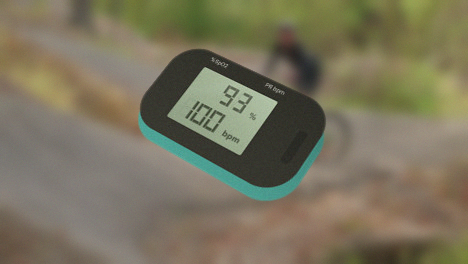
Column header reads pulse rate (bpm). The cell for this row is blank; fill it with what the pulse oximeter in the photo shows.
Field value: 100 bpm
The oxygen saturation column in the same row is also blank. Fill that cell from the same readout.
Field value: 93 %
